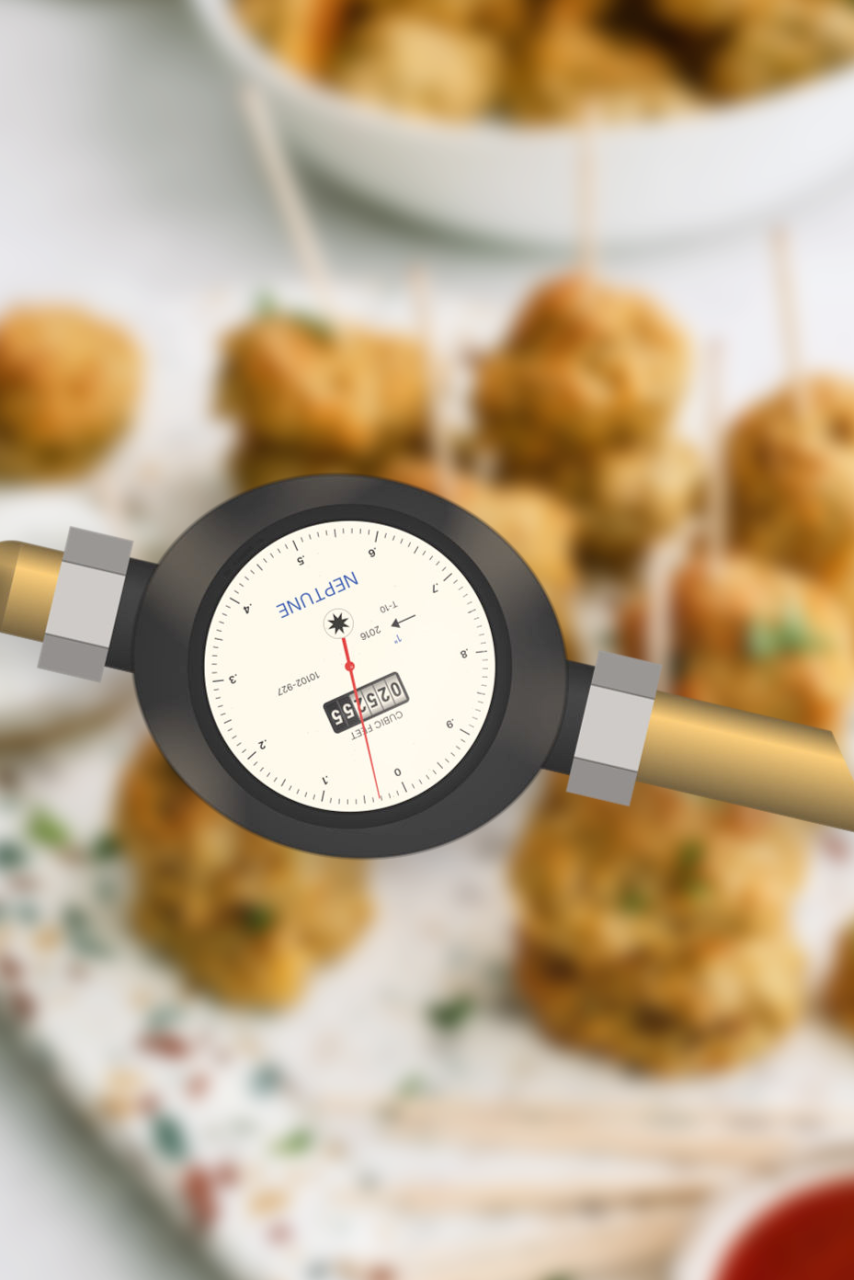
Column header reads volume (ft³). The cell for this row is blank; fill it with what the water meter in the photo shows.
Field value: 25255.03 ft³
